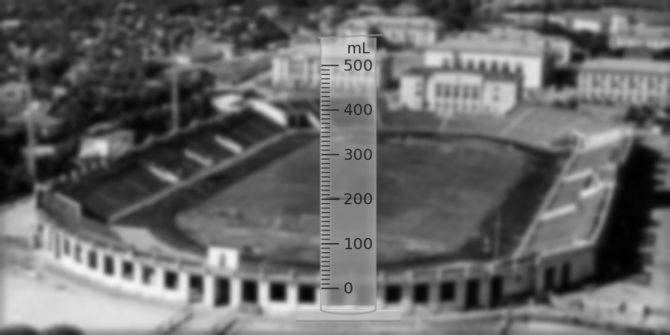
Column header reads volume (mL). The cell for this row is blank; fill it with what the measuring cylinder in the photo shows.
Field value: 200 mL
